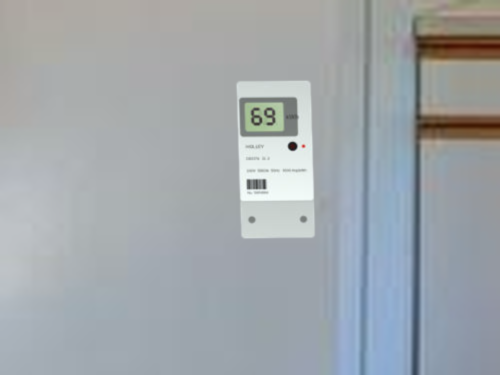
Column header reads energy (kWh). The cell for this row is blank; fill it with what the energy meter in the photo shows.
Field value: 69 kWh
